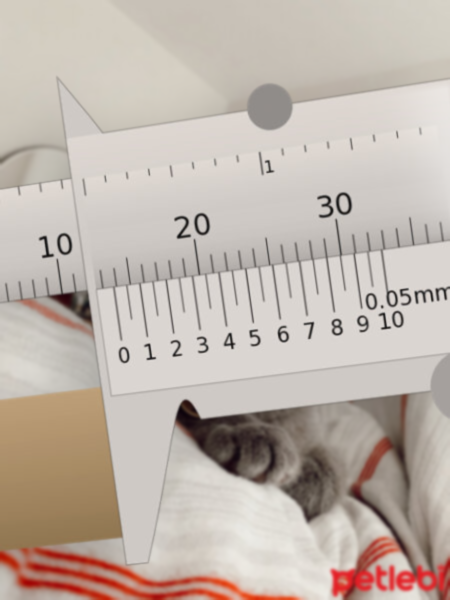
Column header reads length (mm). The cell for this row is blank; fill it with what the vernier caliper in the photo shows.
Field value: 13.8 mm
